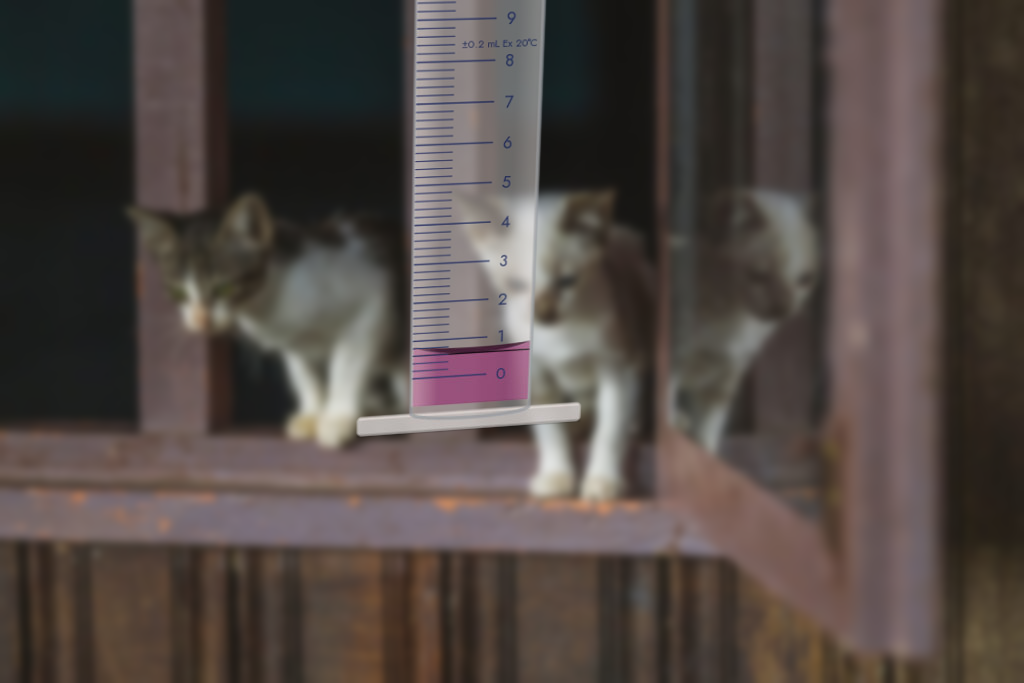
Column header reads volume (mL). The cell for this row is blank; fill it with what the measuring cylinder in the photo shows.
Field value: 0.6 mL
